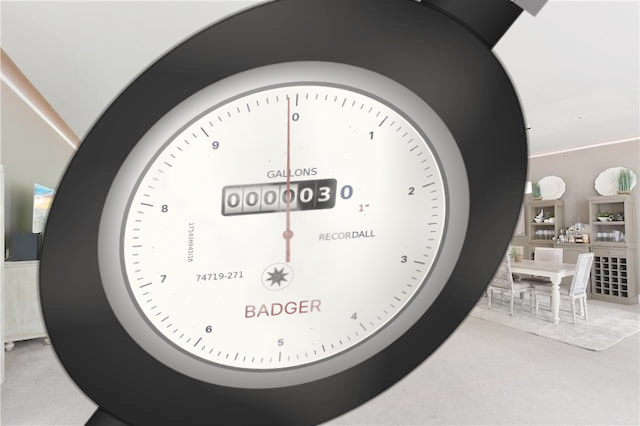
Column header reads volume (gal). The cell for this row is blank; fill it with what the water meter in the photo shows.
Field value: 29.9 gal
